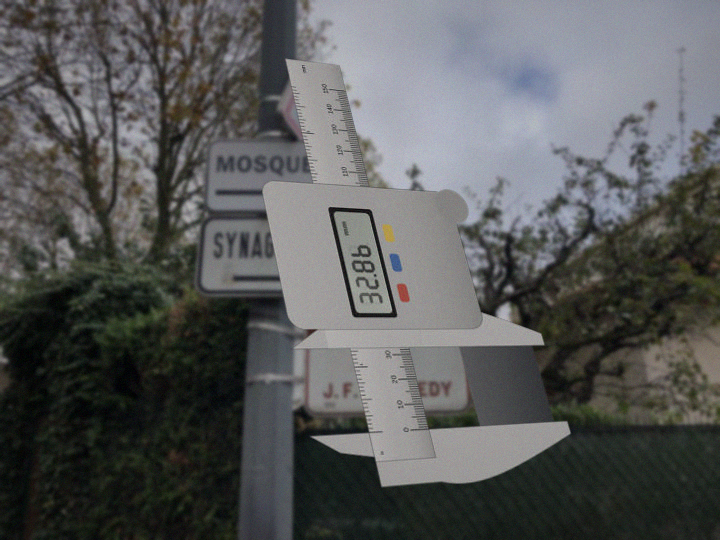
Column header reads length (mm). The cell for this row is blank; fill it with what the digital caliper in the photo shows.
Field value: 32.86 mm
